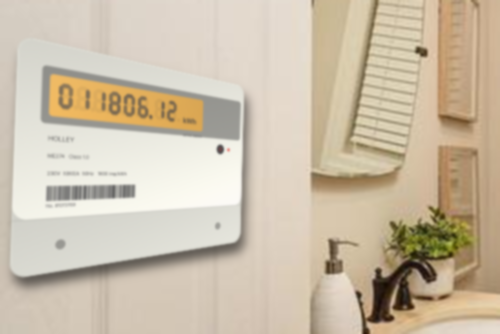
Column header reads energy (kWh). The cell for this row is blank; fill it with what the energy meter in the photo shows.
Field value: 11806.12 kWh
